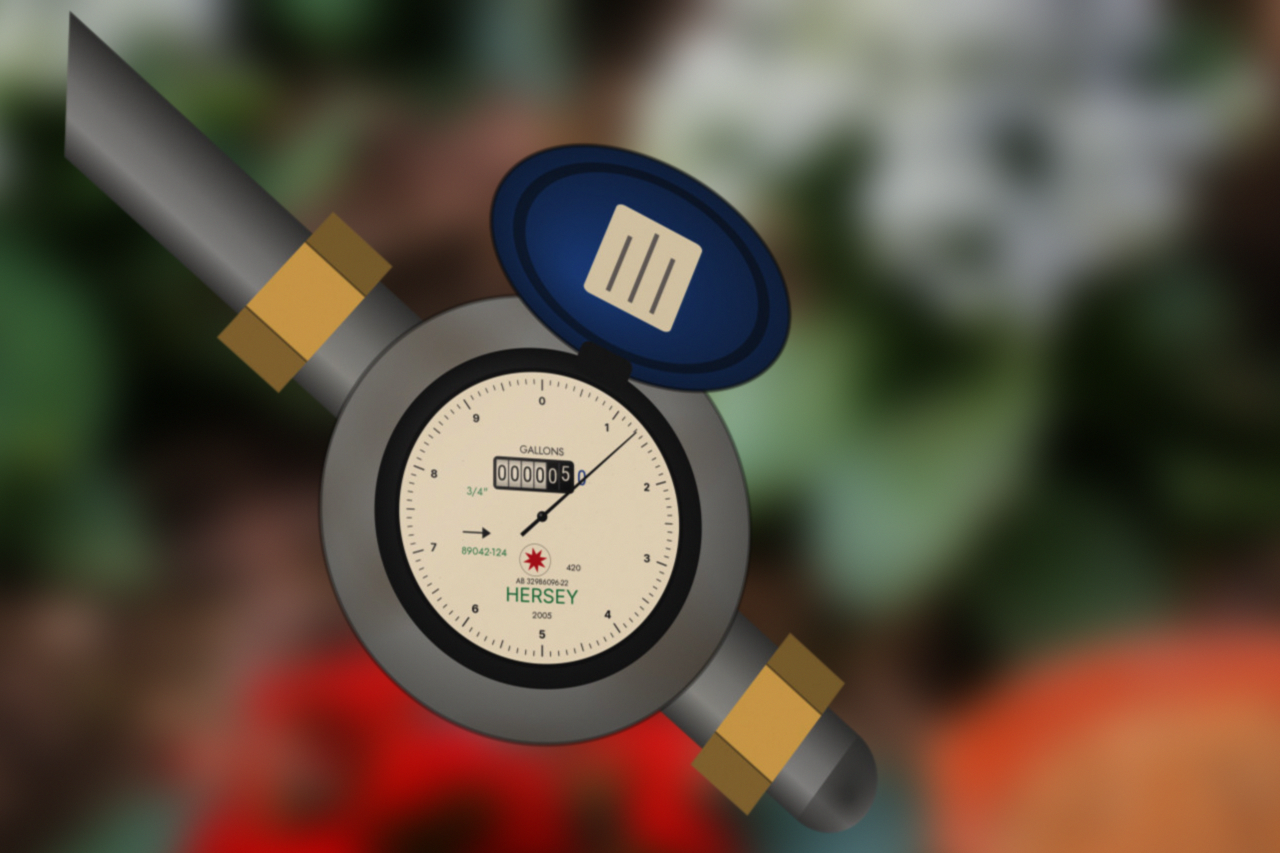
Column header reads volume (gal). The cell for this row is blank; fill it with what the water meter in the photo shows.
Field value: 51.3 gal
